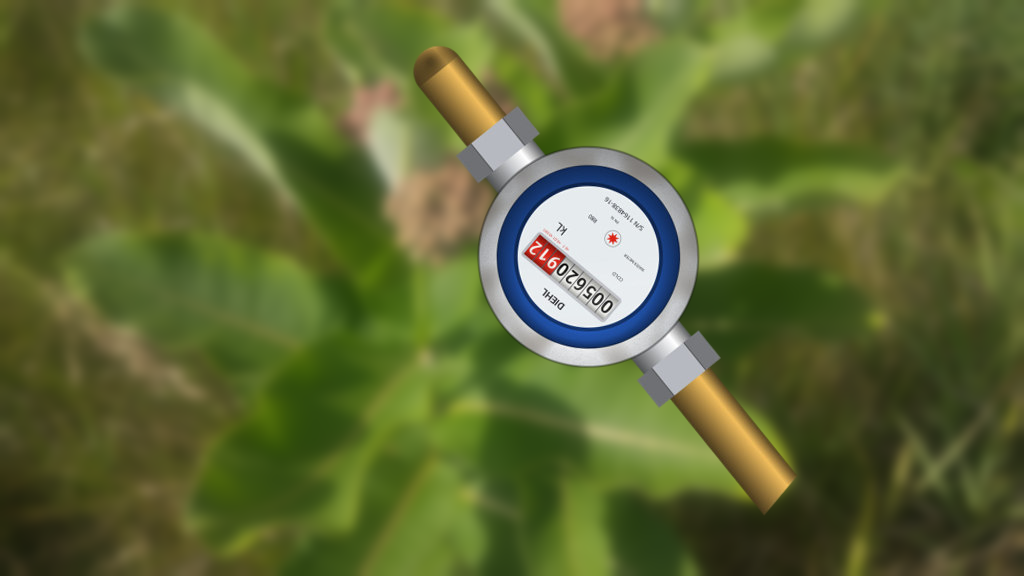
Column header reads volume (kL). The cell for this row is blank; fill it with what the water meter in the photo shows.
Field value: 5620.912 kL
